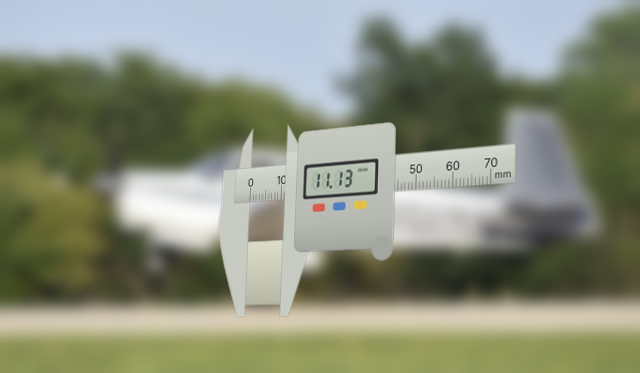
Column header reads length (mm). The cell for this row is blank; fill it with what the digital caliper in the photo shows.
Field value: 11.13 mm
